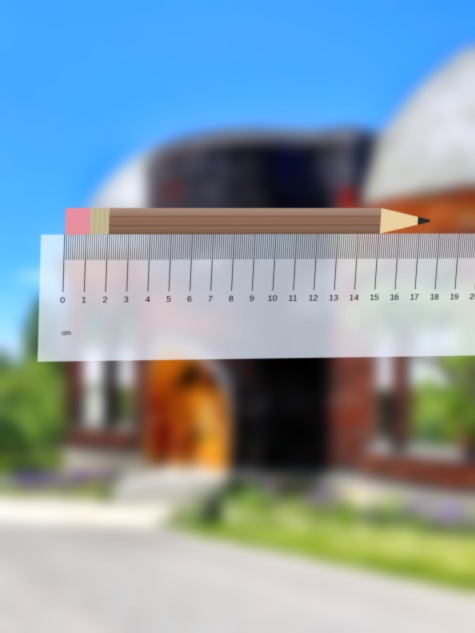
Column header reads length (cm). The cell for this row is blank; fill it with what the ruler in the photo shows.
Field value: 17.5 cm
